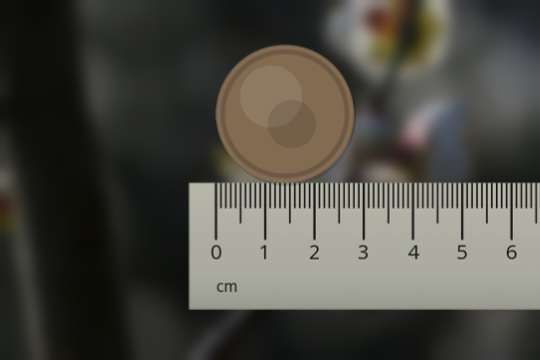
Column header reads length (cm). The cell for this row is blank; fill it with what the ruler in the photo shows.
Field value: 2.8 cm
